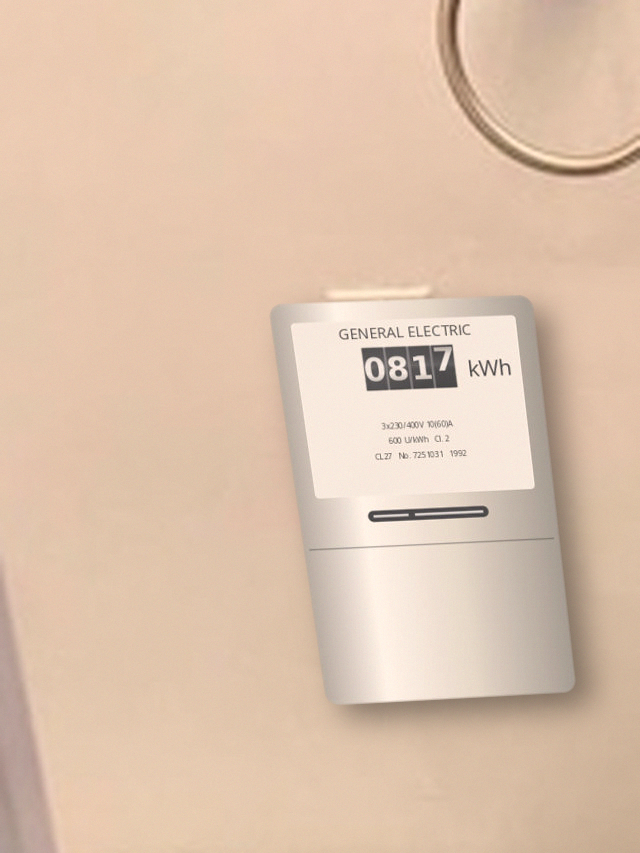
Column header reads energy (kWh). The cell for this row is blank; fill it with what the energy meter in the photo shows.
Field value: 817 kWh
